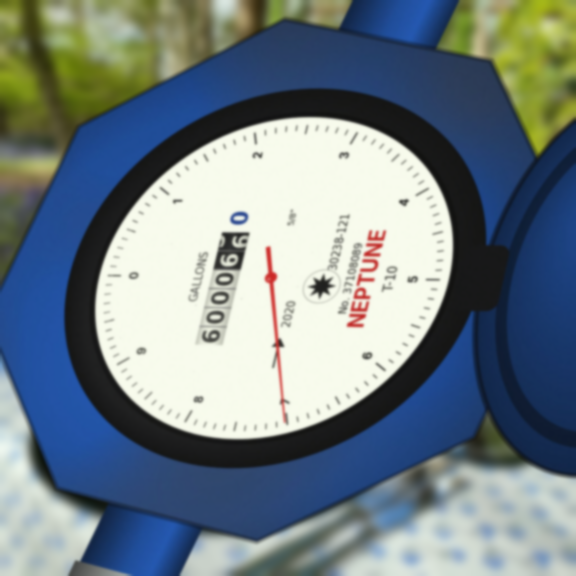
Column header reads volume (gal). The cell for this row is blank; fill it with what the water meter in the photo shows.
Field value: 6000657.0 gal
